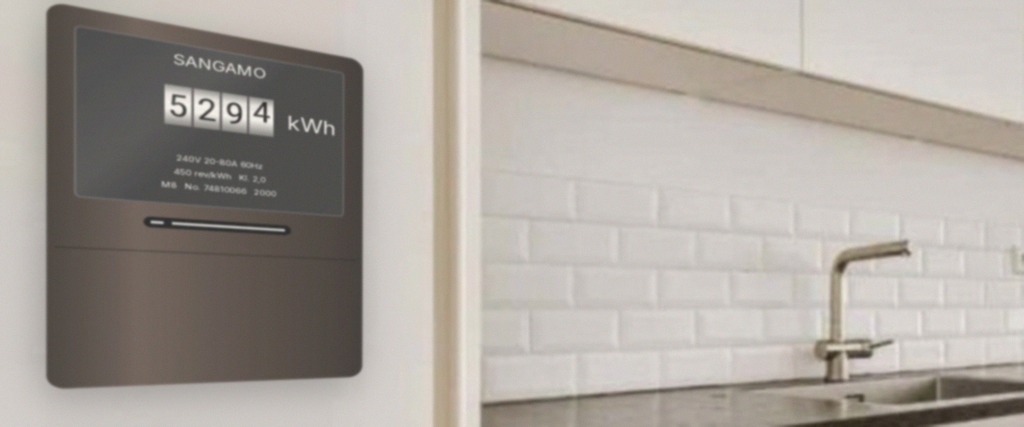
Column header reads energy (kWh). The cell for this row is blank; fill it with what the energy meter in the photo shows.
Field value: 5294 kWh
